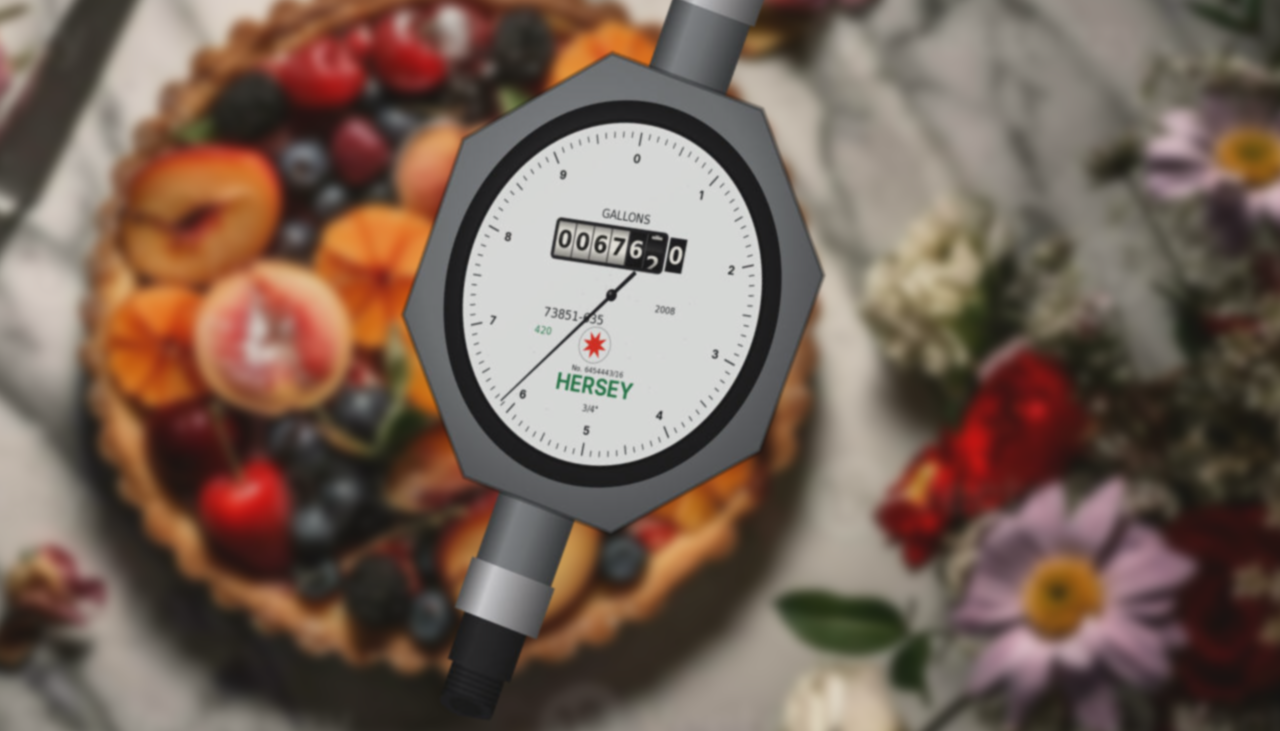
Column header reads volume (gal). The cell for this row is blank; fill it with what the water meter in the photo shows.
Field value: 67616.1 gal
